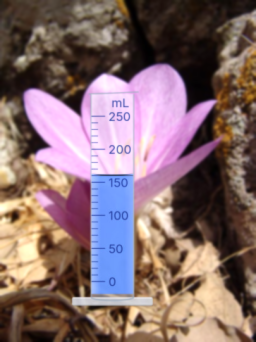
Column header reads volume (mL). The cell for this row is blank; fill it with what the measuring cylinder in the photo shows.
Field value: 160 mL
